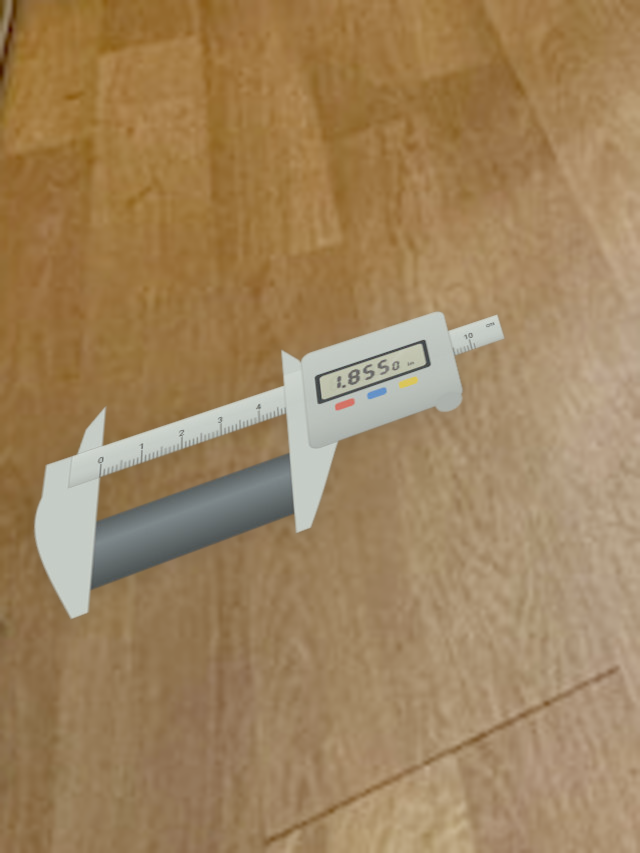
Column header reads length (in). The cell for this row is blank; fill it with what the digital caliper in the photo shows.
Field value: 1.8550 in
